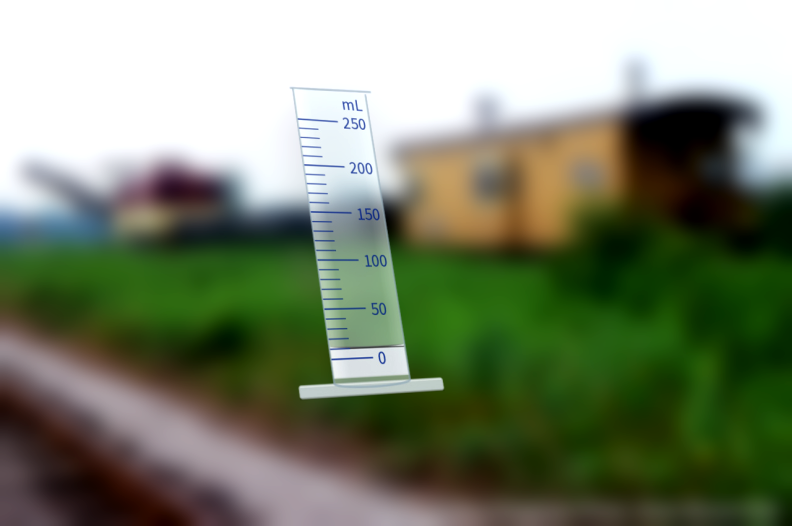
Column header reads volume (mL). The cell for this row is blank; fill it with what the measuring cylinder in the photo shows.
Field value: 10 mL
